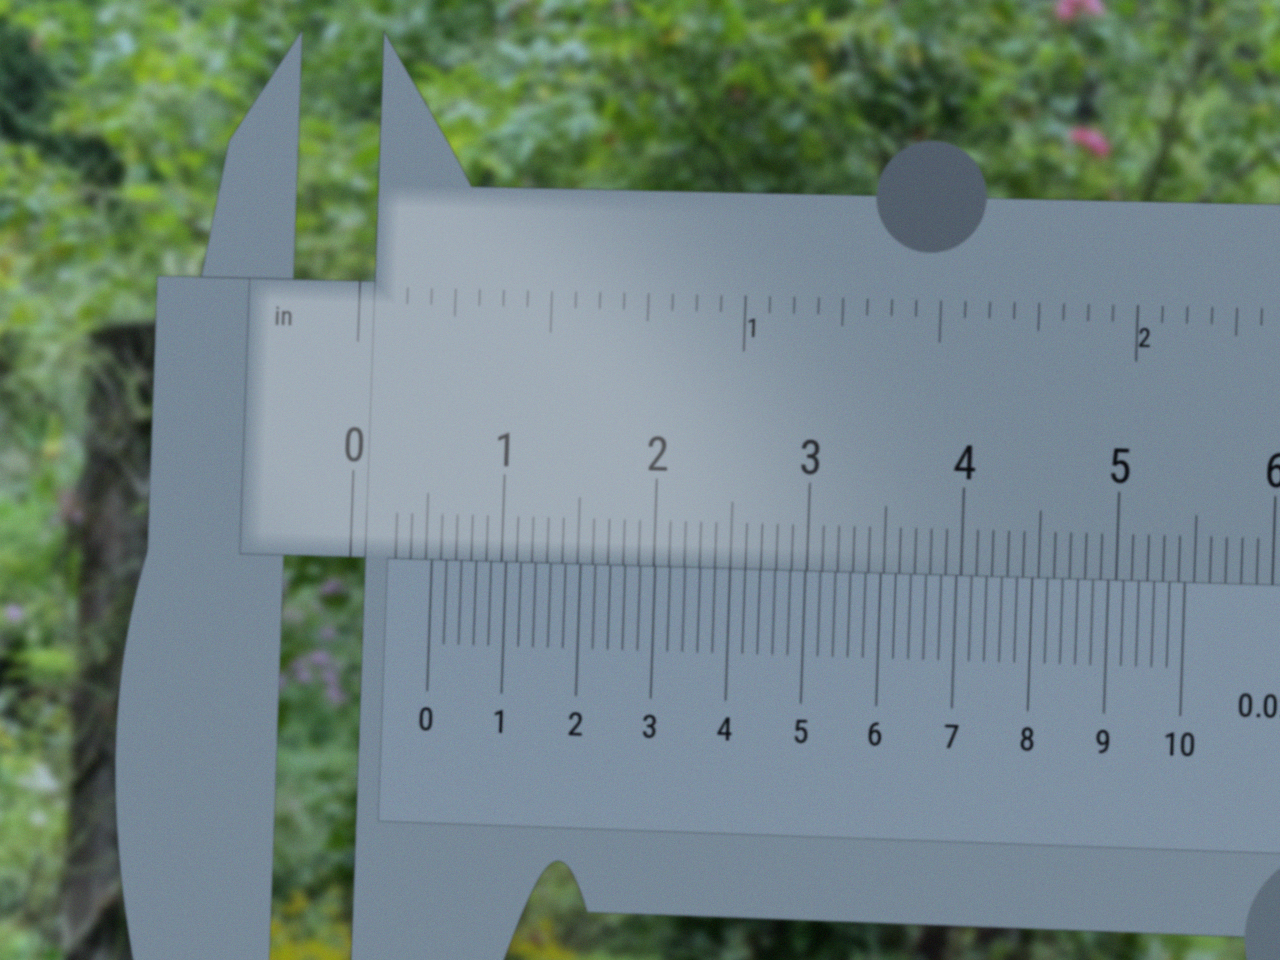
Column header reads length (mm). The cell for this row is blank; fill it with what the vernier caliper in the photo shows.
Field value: 5.4 mm
